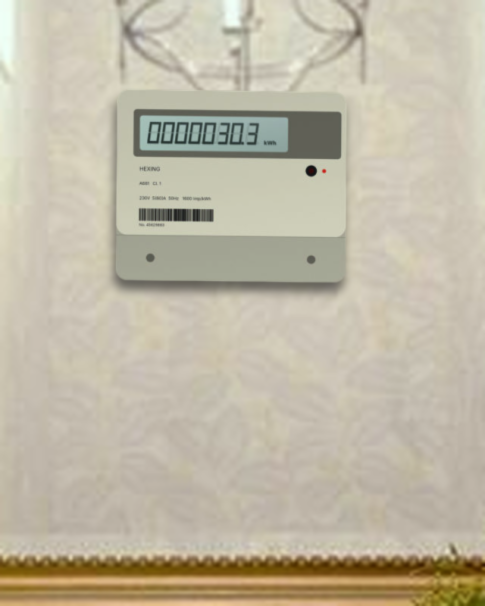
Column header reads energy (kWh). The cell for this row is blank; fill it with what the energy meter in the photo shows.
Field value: 30.3 kWh
